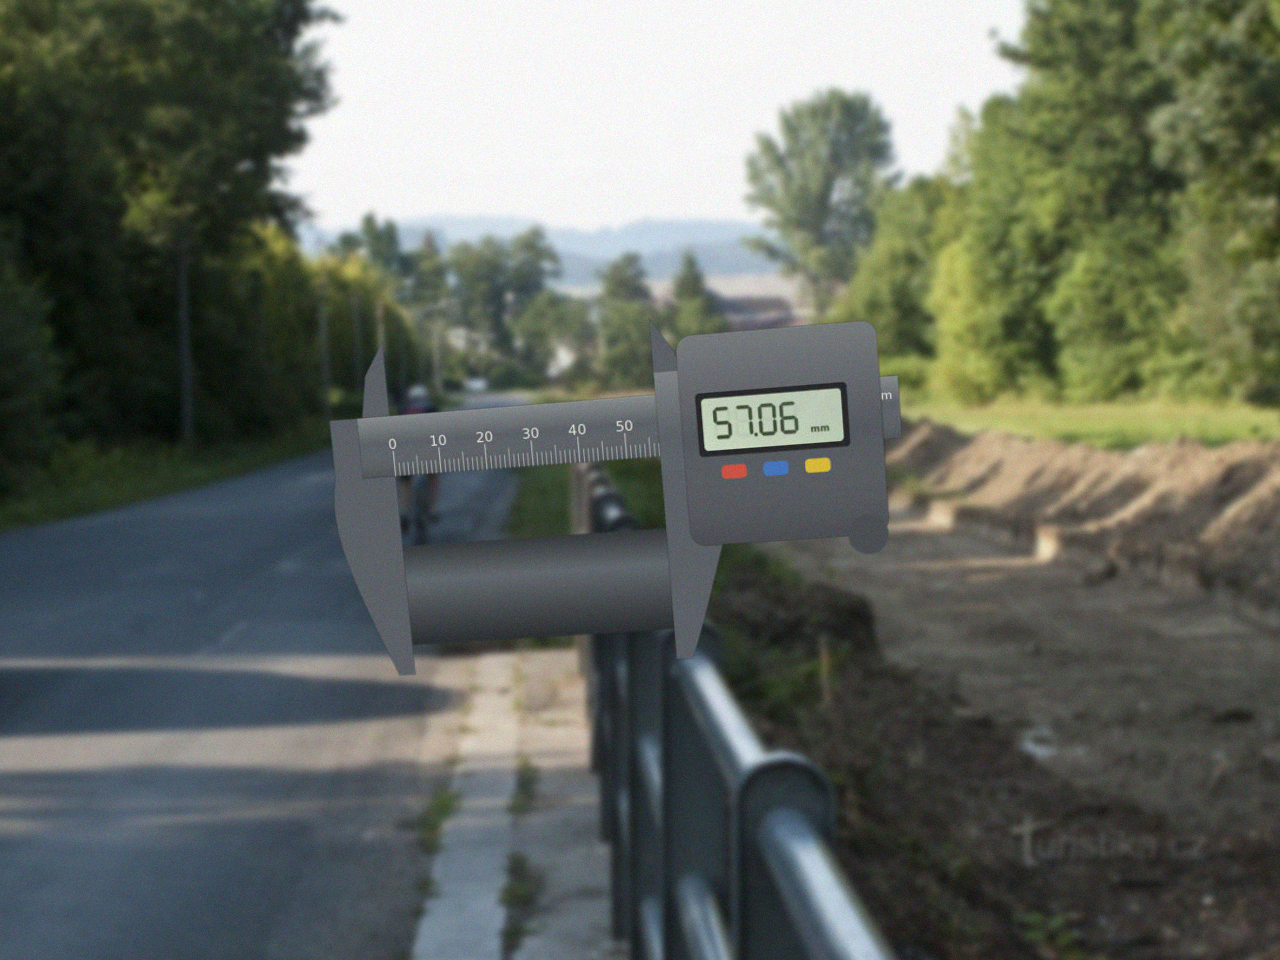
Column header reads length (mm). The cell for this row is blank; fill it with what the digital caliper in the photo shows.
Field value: 57.06 mm
